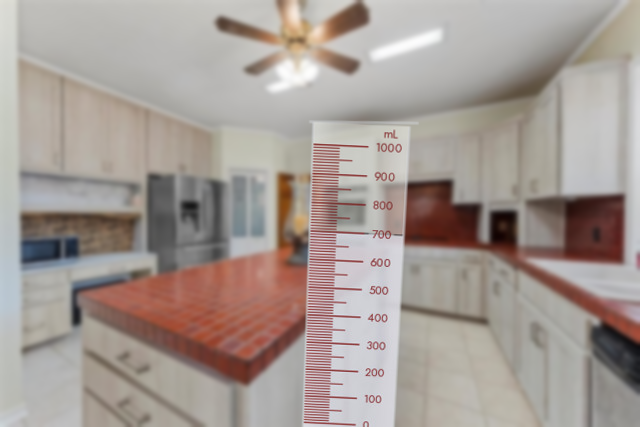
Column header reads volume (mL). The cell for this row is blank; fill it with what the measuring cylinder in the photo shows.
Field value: 700 mL
